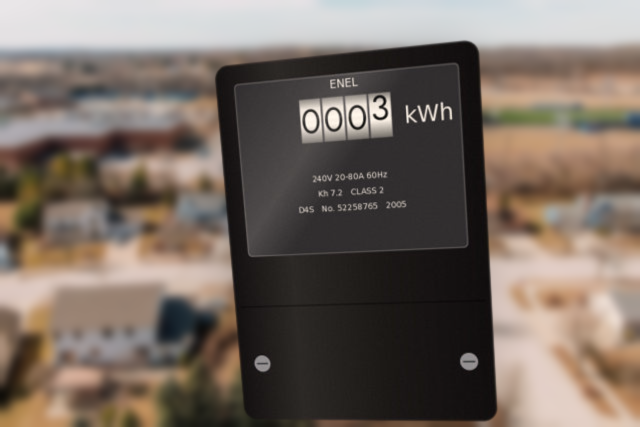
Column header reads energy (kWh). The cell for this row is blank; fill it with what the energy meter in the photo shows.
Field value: 3 kWh
